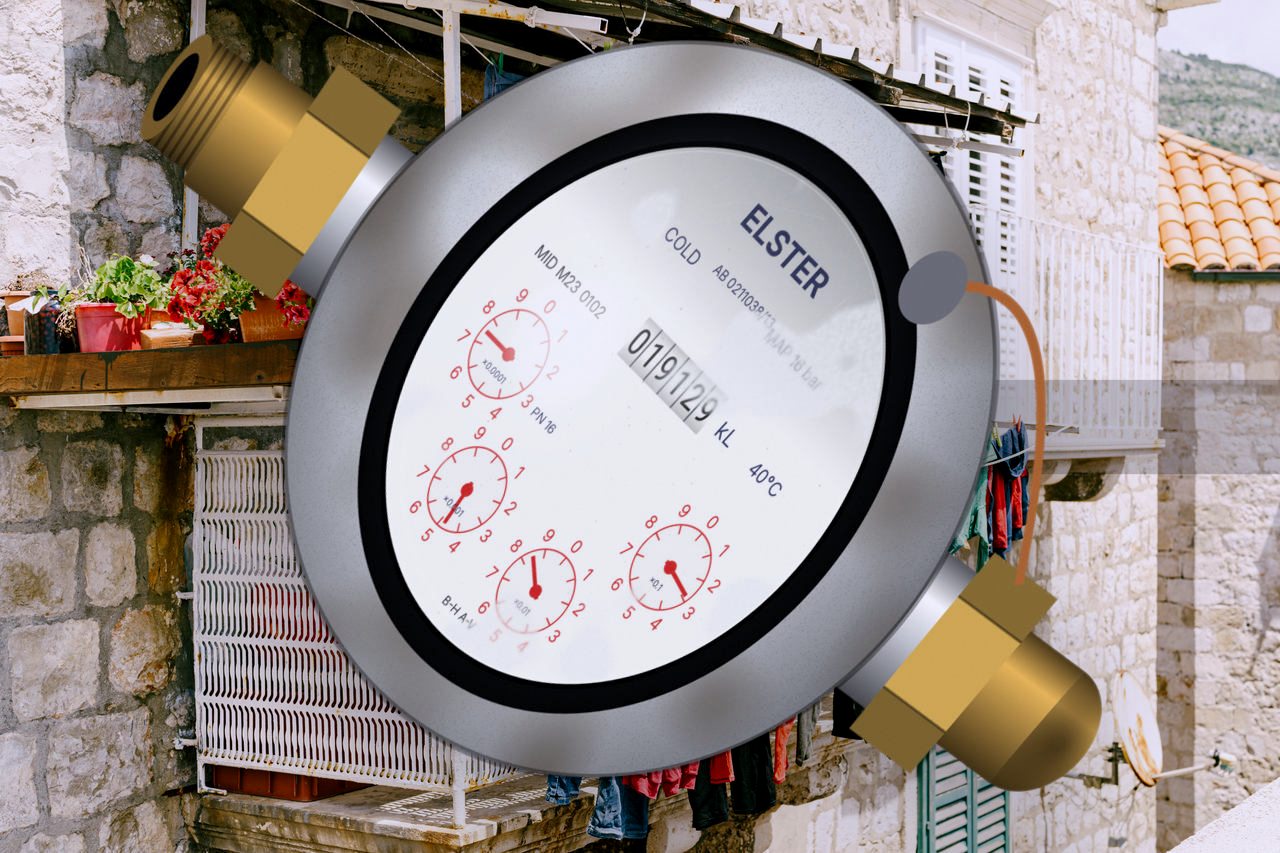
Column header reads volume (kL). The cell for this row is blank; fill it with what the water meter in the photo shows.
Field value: 19129.2847 kL
